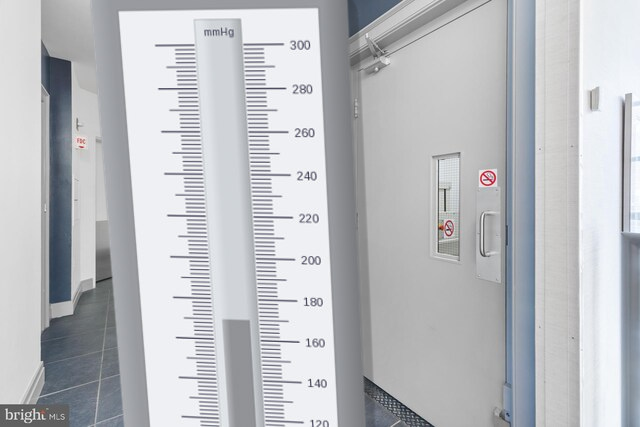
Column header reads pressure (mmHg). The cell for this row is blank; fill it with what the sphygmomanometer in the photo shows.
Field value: 170 mmHg
